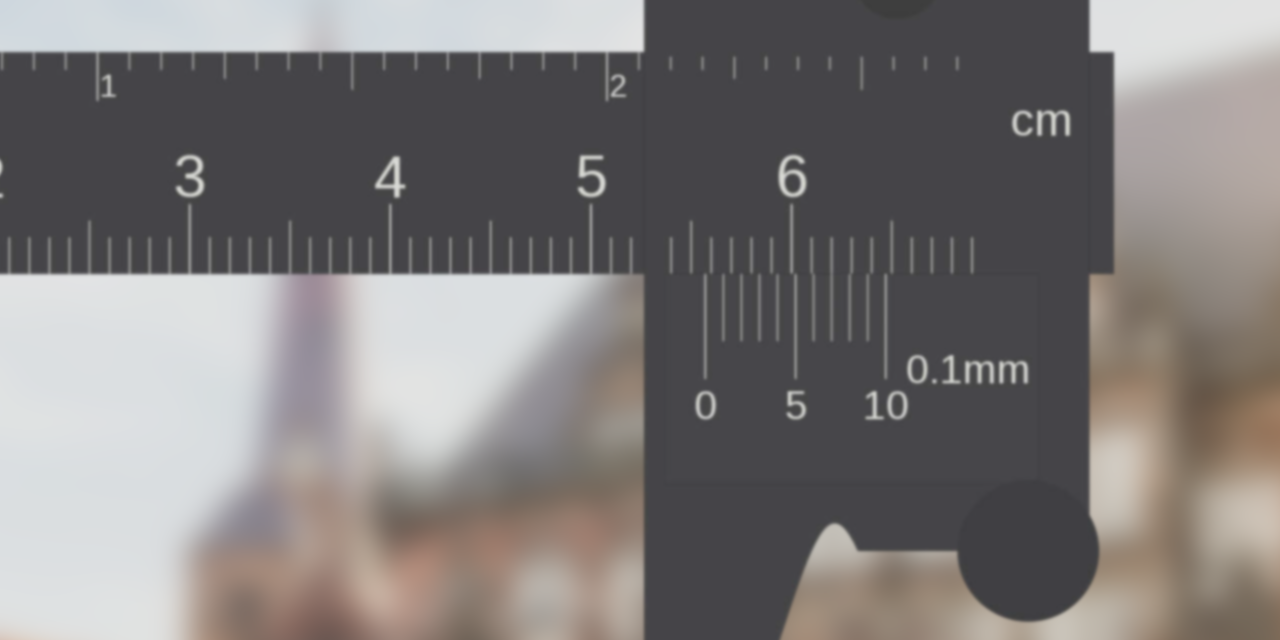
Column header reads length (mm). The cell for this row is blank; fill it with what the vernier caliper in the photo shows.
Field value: 55.7 mm
